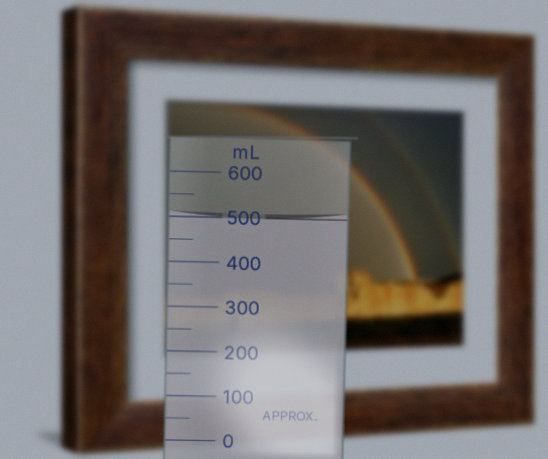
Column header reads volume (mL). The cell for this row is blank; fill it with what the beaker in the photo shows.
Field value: 500 mL
